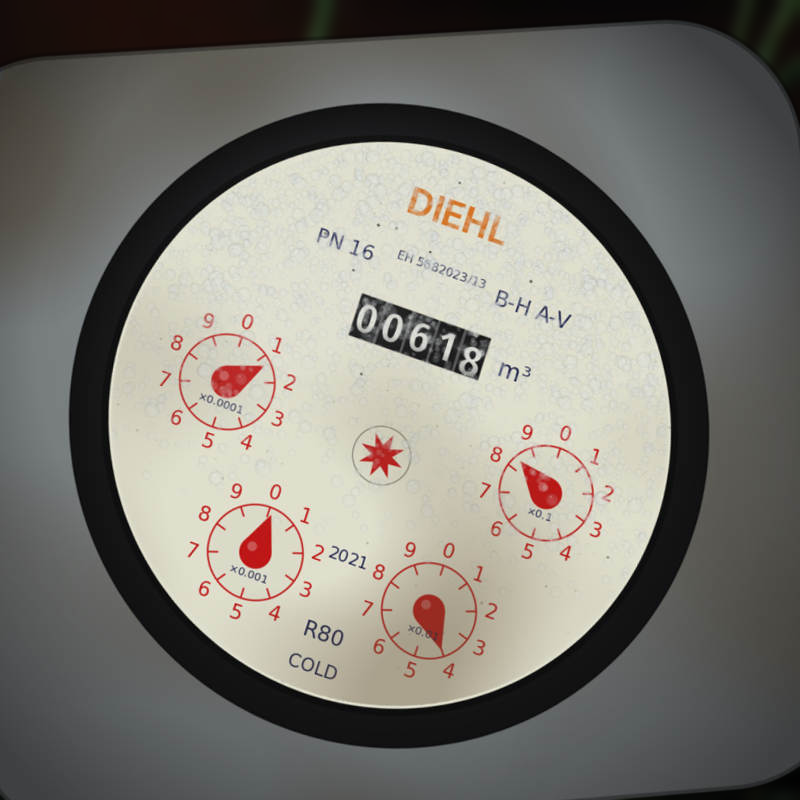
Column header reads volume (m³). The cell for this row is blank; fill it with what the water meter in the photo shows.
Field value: 617.8401 m³
